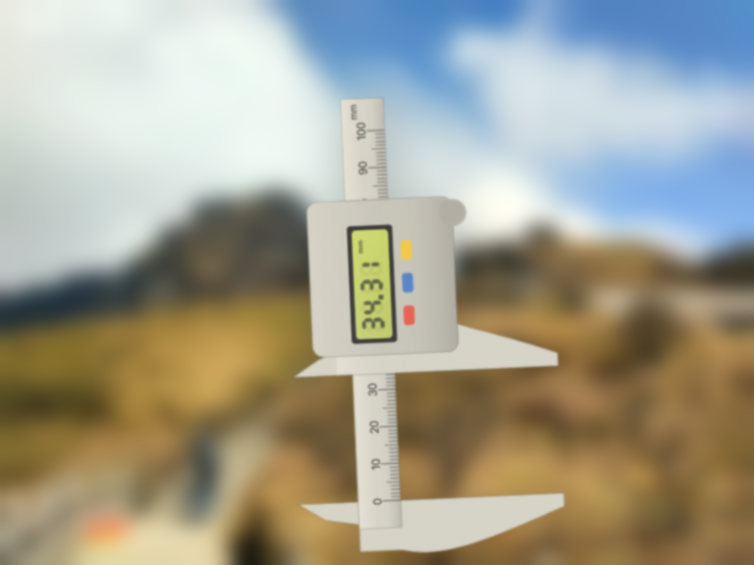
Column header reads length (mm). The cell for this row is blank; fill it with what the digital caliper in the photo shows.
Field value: 34.31 mm
